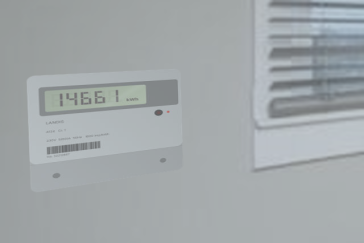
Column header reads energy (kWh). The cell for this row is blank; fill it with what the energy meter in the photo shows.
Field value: 14661 kWh
